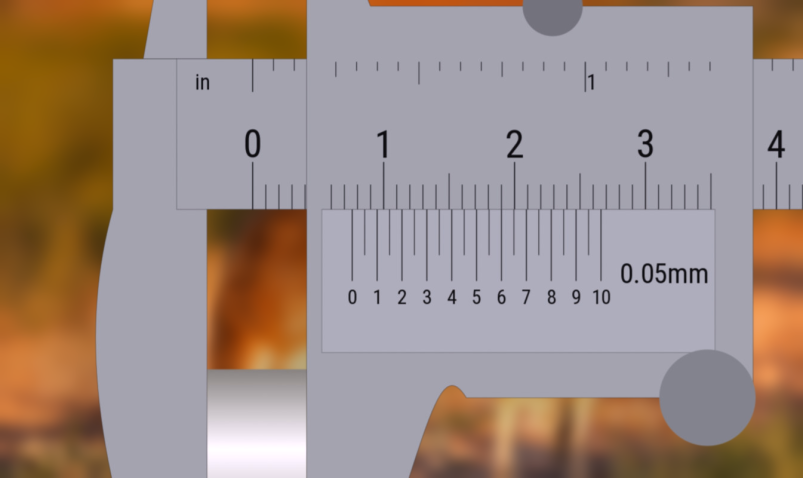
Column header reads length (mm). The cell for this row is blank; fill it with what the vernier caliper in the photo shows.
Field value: 7.6 mm
